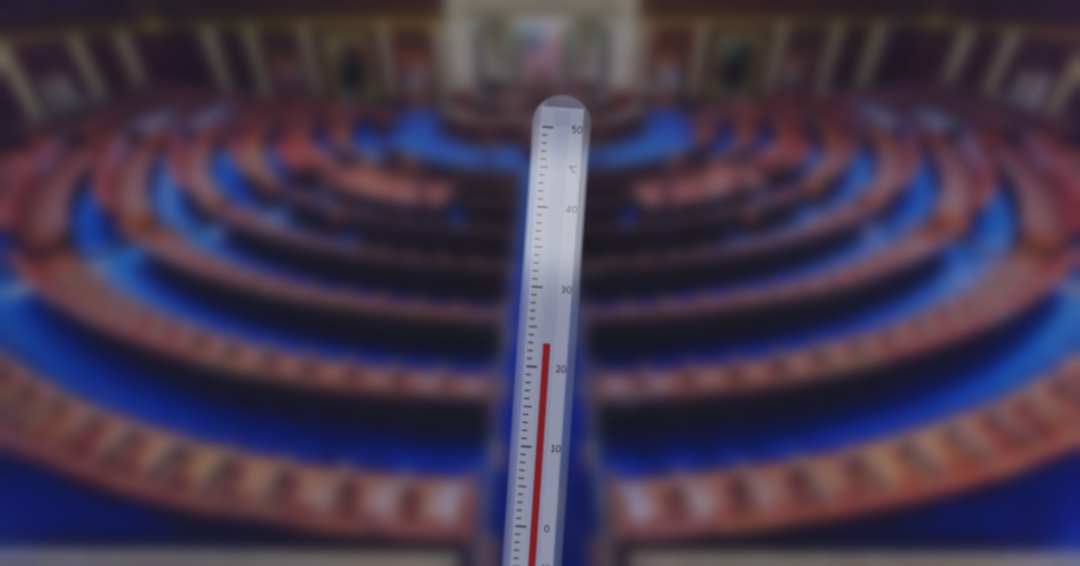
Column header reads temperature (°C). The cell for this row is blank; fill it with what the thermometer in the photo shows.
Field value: 23 °C
